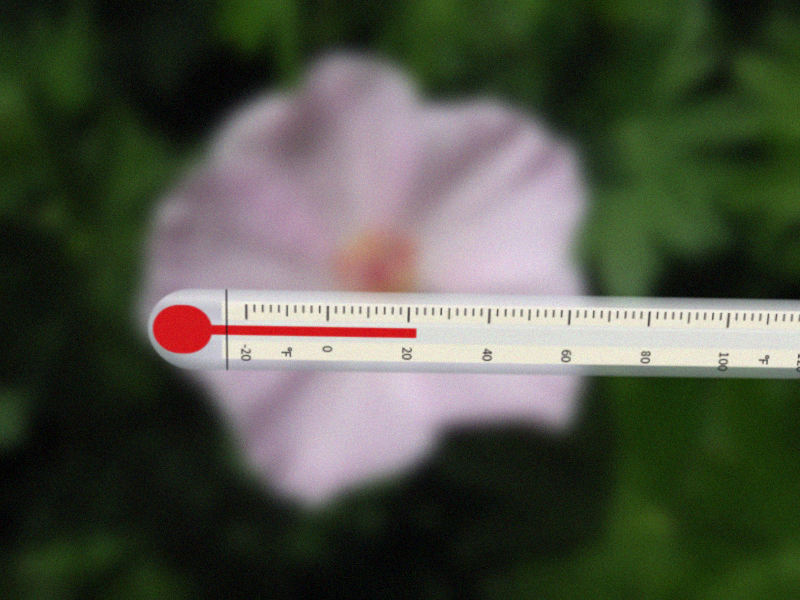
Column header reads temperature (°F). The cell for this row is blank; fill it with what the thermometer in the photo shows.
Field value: 22 °F
